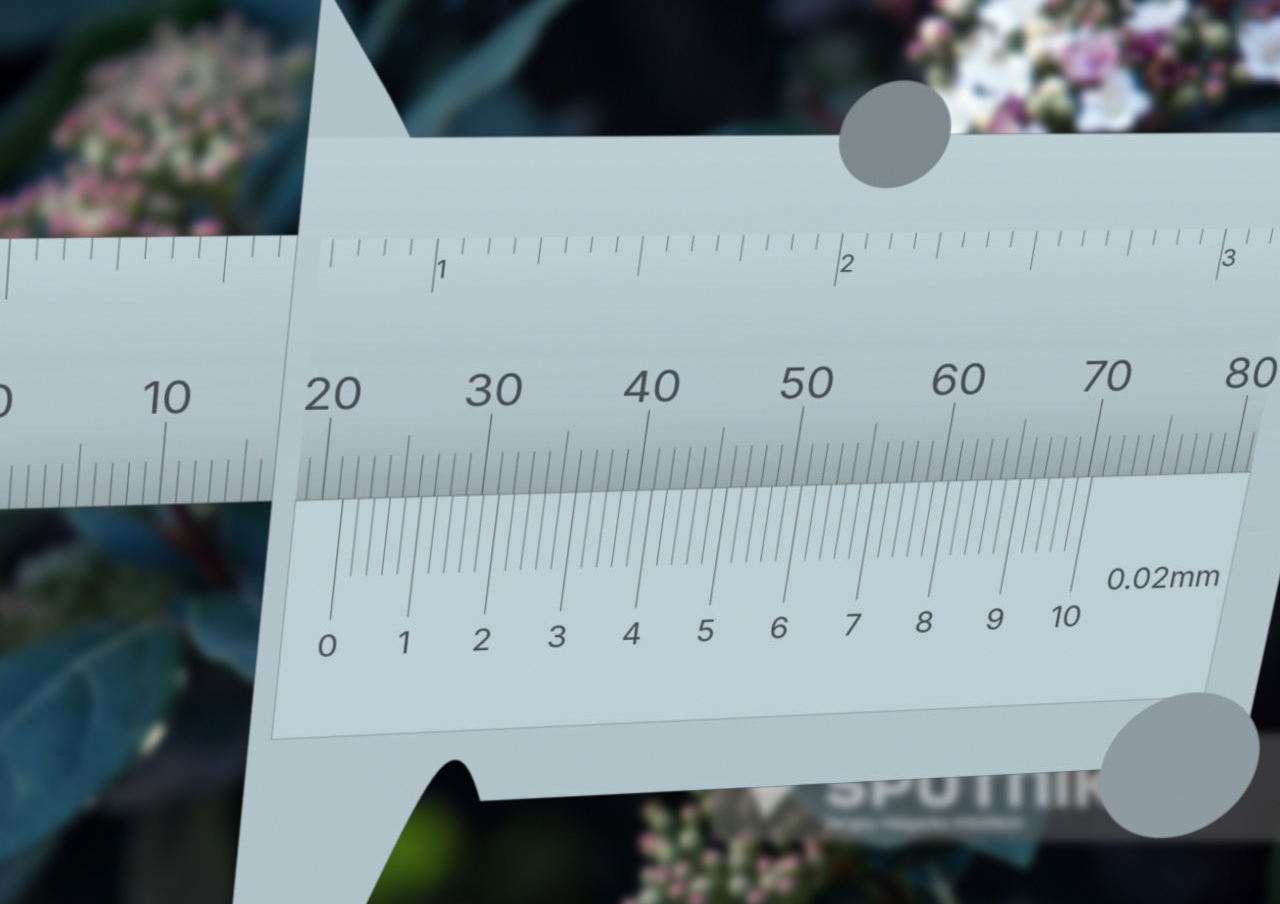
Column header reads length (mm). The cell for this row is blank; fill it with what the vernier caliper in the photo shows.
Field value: 21.3 mm
